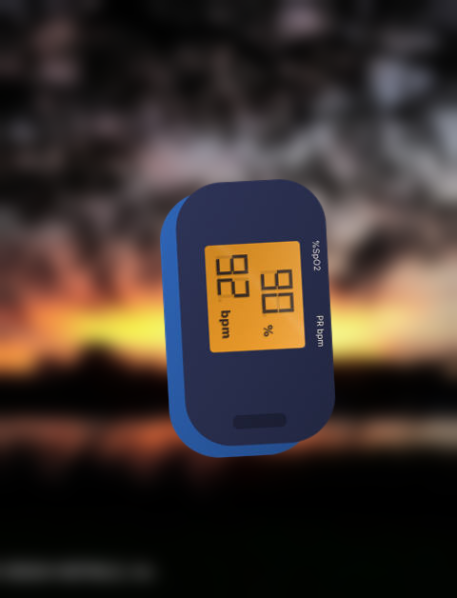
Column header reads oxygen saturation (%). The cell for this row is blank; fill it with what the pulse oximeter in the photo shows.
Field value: 90 %
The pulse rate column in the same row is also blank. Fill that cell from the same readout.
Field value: 92 bpm
